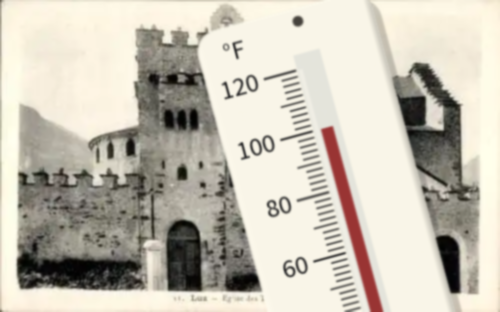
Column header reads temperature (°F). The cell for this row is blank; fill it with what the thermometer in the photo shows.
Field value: 100 °F
